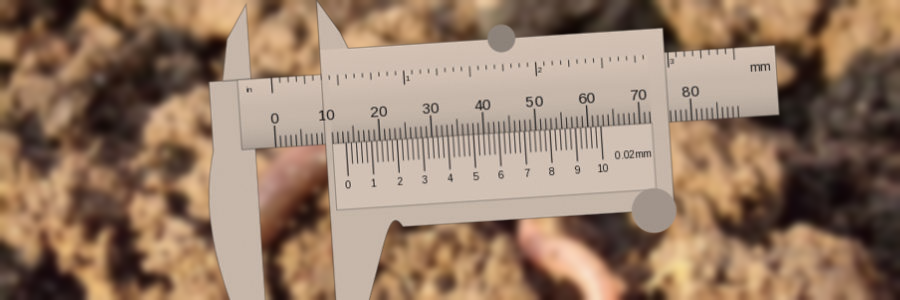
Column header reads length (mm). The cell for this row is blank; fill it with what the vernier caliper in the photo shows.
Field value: 13.5 mm
